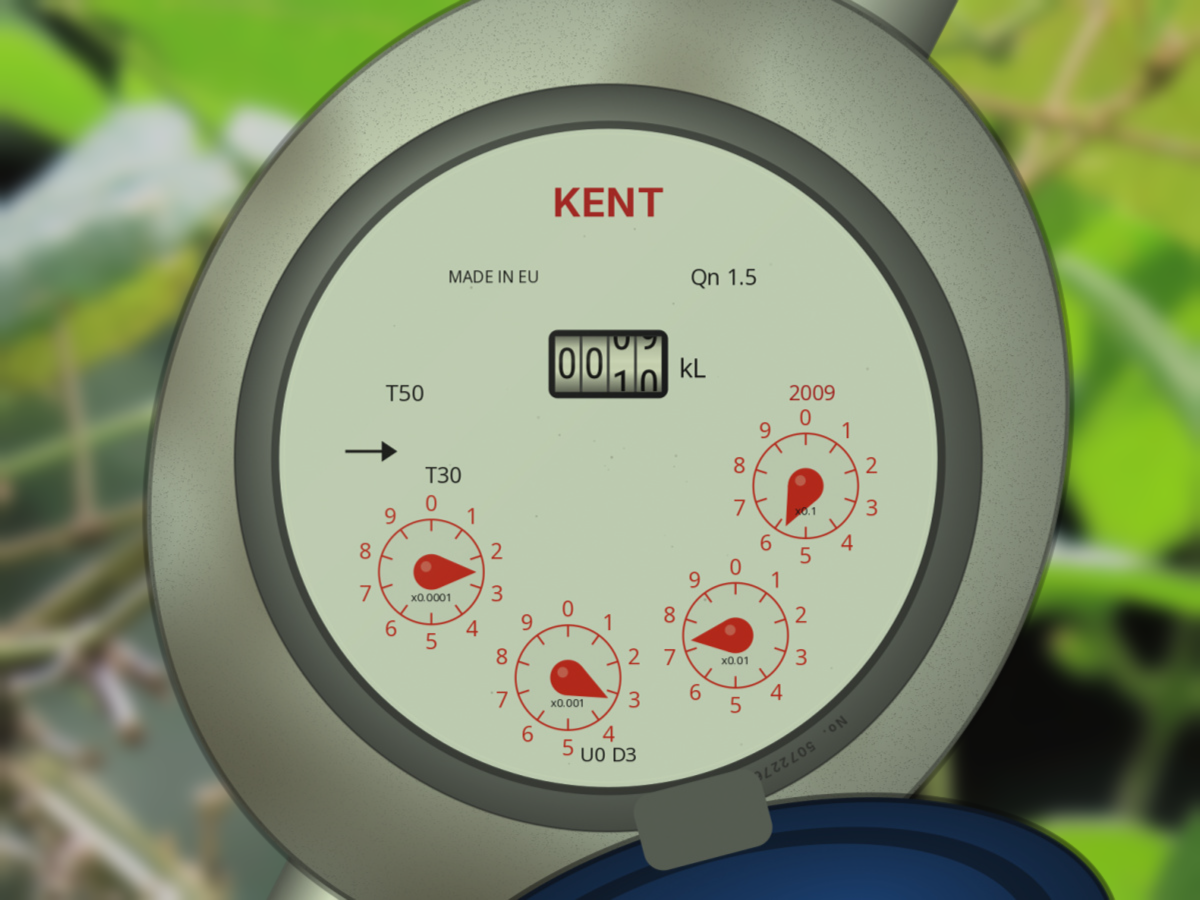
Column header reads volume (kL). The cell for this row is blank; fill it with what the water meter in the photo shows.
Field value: 9.5732 kL
